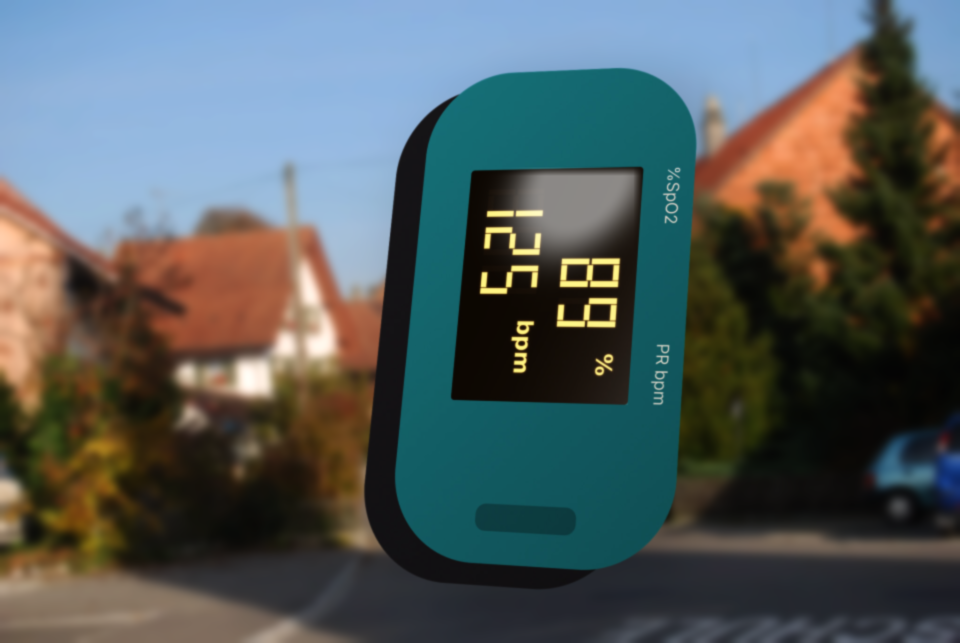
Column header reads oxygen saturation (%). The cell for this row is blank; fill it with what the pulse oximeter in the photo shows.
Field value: 89 %
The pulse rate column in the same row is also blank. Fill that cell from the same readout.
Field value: 125 bpm
